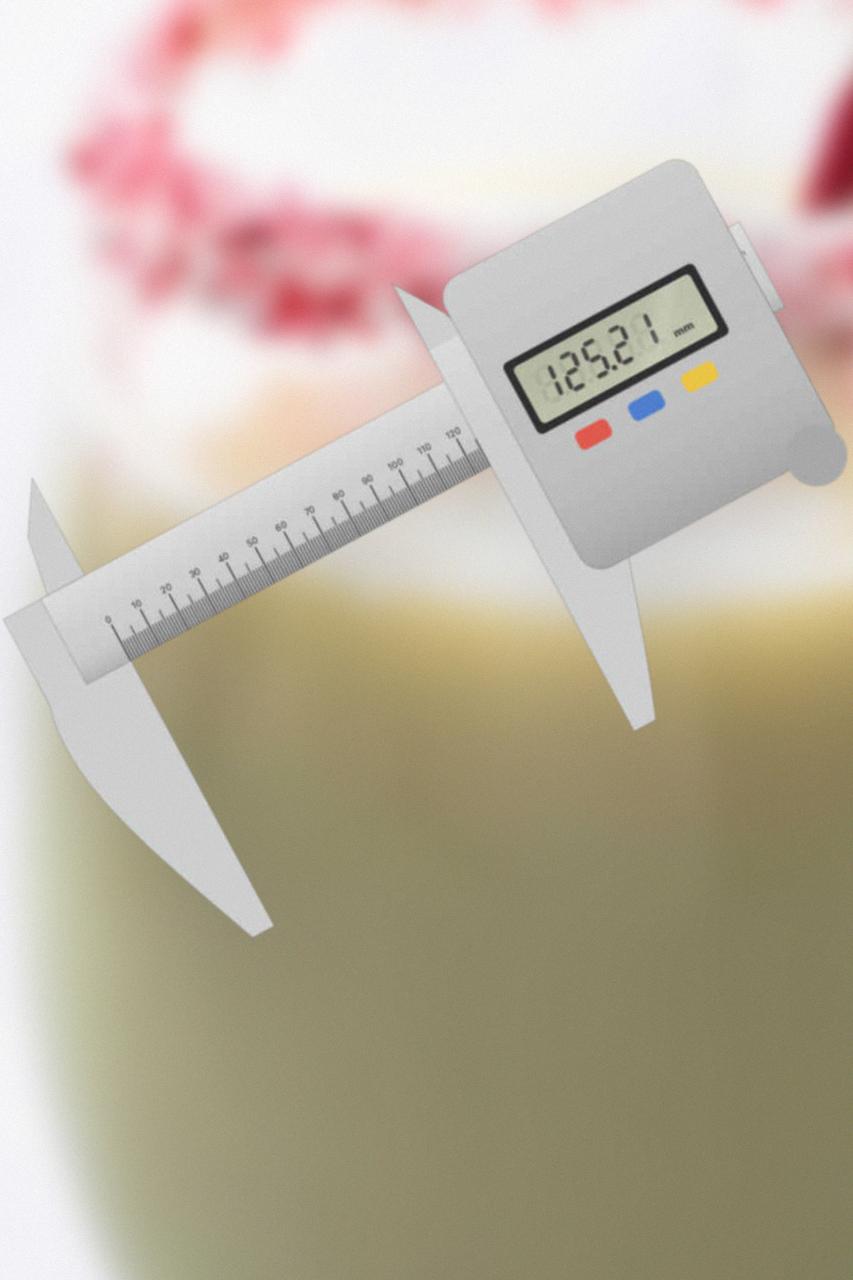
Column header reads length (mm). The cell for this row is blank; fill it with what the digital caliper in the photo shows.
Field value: 125.21 mm
